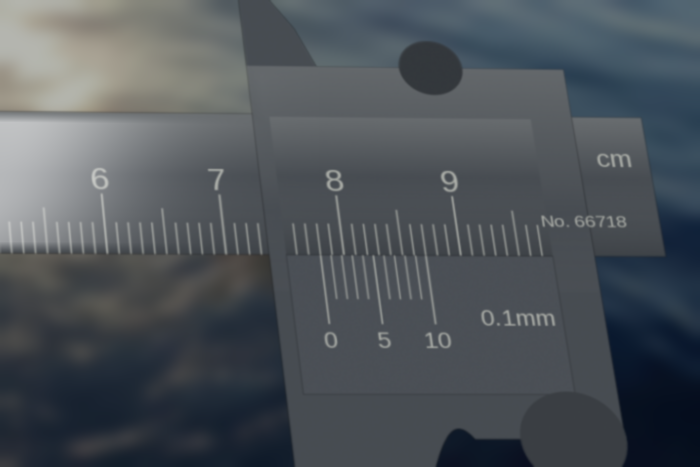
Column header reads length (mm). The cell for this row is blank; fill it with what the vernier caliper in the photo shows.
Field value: 78.0 mm
